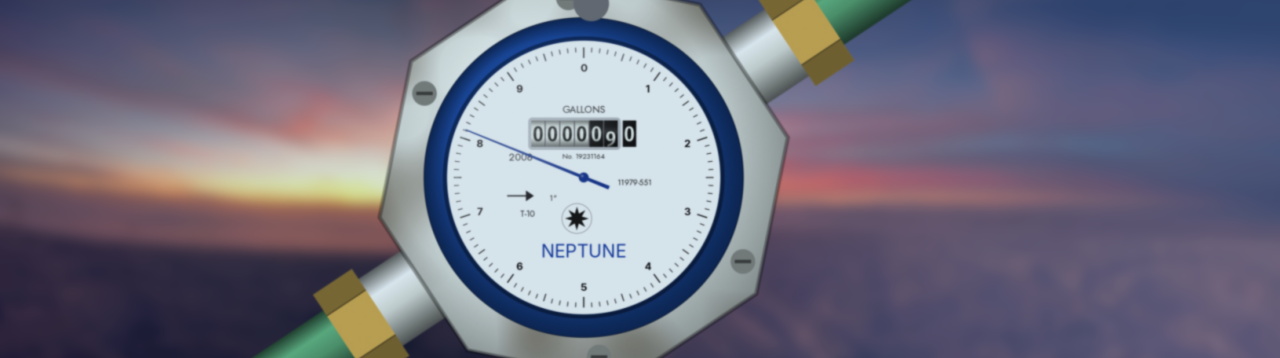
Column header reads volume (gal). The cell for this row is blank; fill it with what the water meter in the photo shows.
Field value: 88.1 gal
